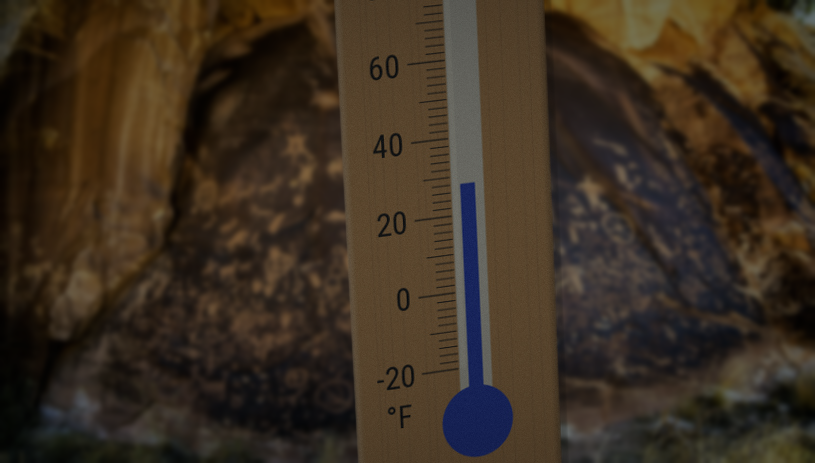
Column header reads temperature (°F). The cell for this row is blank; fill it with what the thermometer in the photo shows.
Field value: 28 °F
